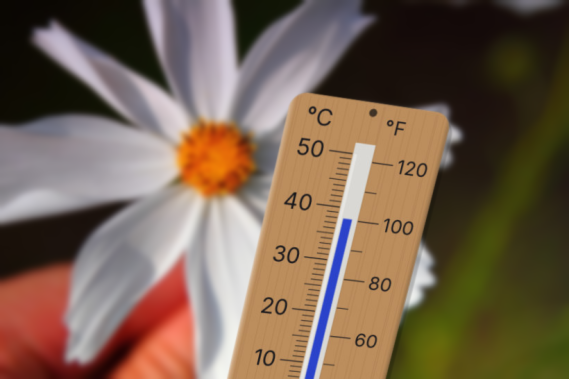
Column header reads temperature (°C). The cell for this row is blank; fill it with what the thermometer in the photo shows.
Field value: 38 °C
